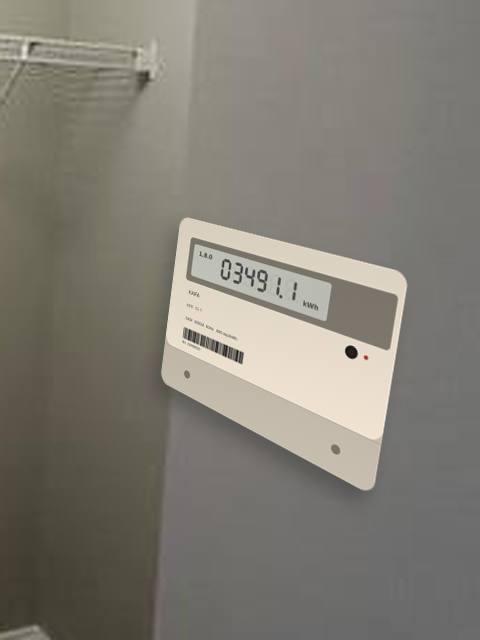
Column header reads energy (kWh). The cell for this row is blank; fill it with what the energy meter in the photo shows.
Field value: 3491.1 kWh
